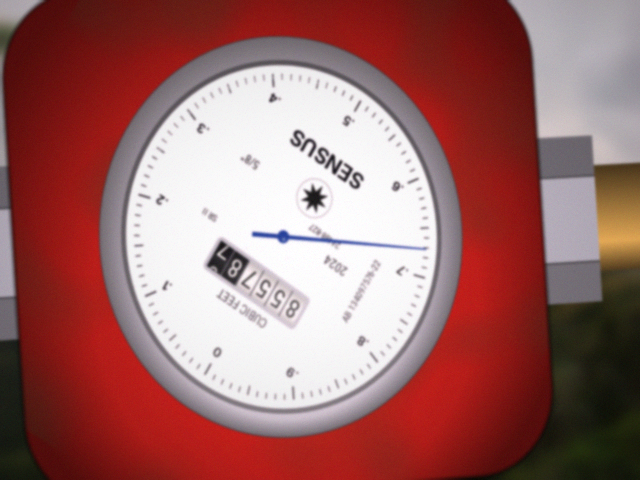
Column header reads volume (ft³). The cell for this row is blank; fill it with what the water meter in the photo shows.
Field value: 855786.67 ft³
